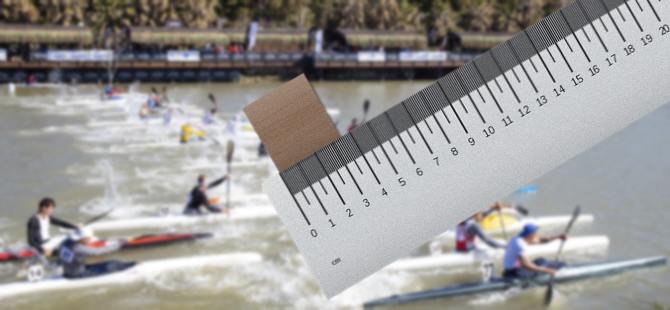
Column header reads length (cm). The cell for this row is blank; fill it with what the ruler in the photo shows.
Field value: 3.5 cm
